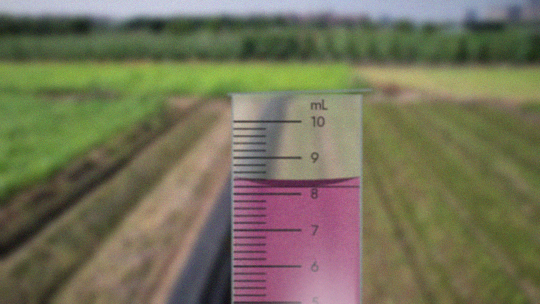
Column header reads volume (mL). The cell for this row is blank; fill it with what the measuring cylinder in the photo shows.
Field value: 8.2 mL
